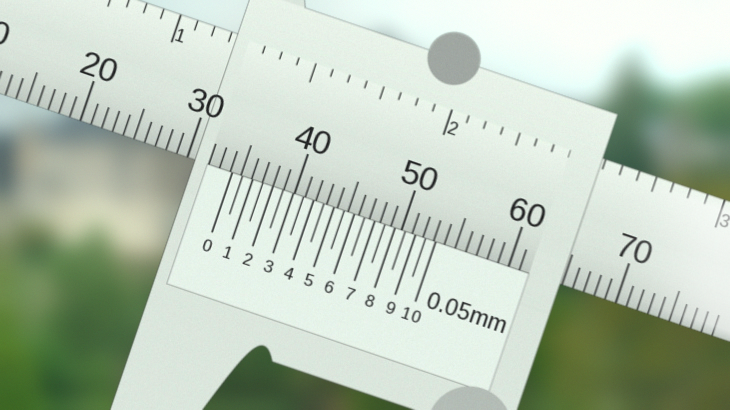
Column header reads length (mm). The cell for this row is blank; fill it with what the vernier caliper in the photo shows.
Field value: 34.2 mm
